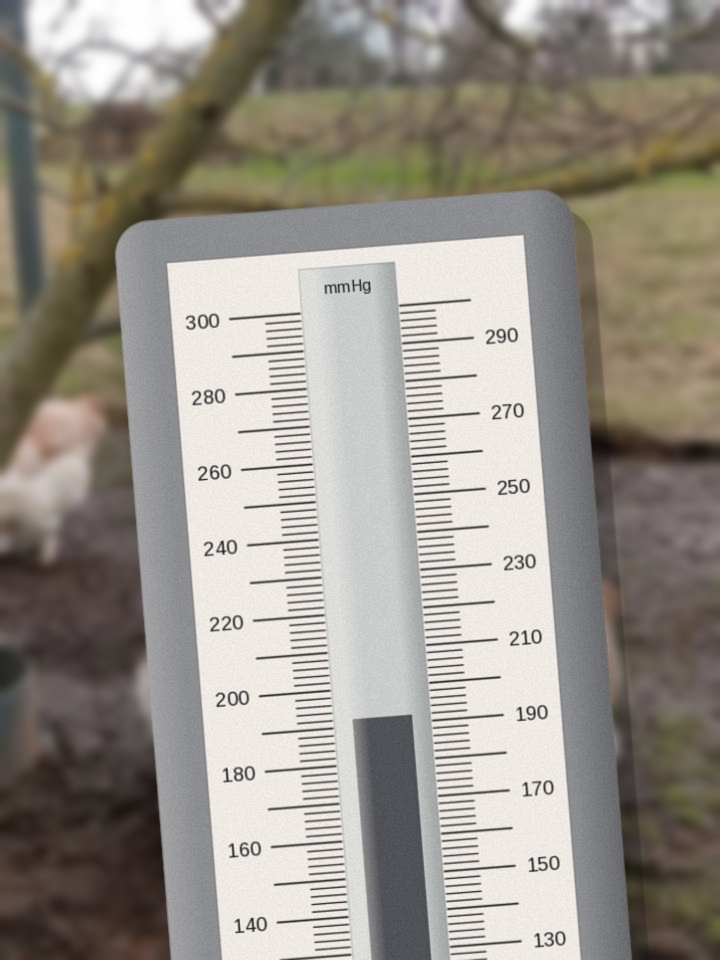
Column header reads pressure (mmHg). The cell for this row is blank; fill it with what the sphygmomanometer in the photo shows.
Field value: 192 mmHg
